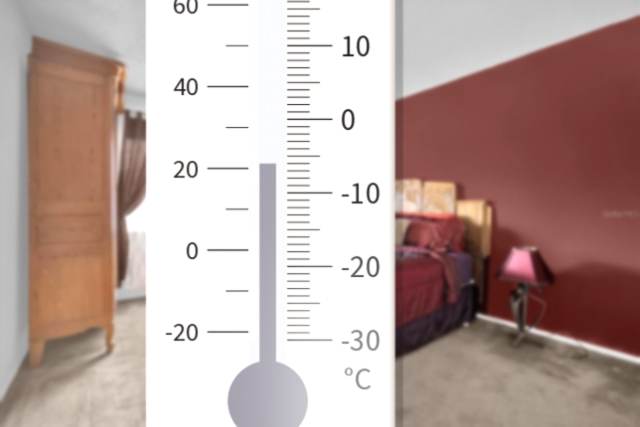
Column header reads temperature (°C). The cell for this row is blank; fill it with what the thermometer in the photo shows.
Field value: -6 °C
